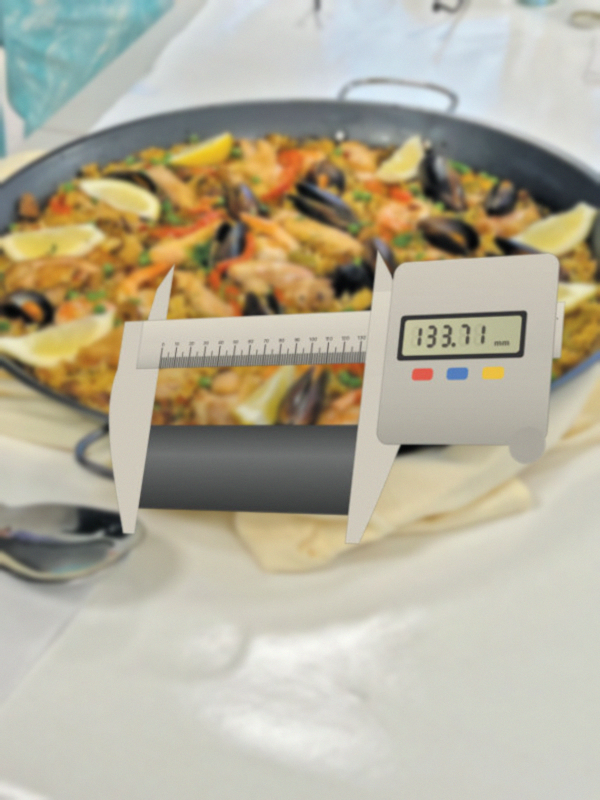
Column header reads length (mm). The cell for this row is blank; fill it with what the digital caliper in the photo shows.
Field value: 133.71 mm
